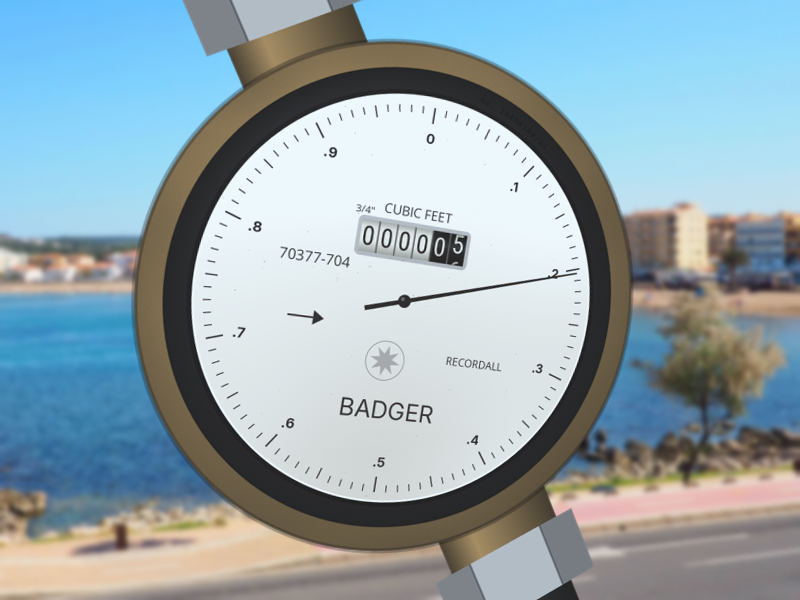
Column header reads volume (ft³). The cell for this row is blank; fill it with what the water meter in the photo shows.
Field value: 5.20 ft³
